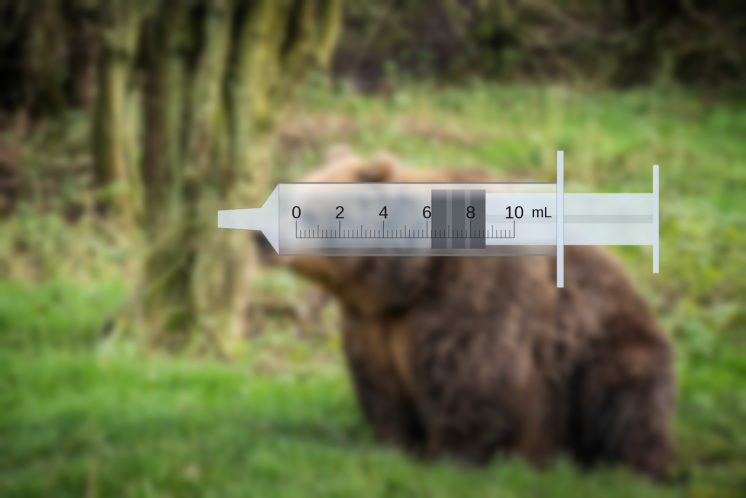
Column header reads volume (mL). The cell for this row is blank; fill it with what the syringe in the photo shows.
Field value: 6.2 mL
